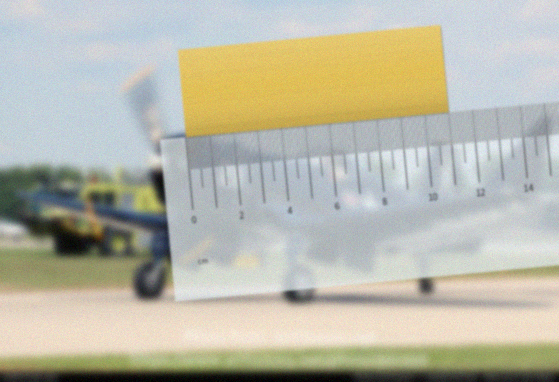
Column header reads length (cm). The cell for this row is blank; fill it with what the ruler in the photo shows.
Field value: 11 cm
